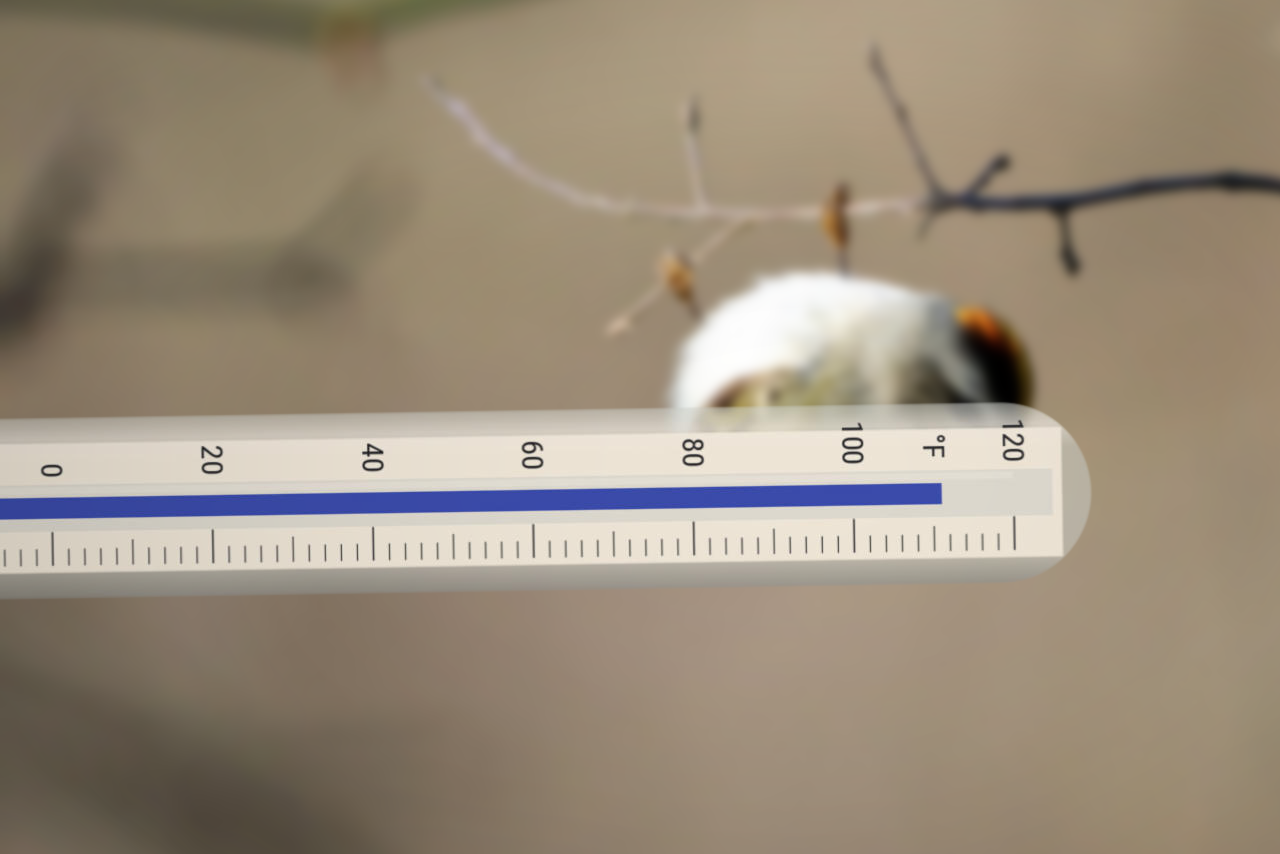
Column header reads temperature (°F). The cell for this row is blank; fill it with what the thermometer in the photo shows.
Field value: 111 °F
